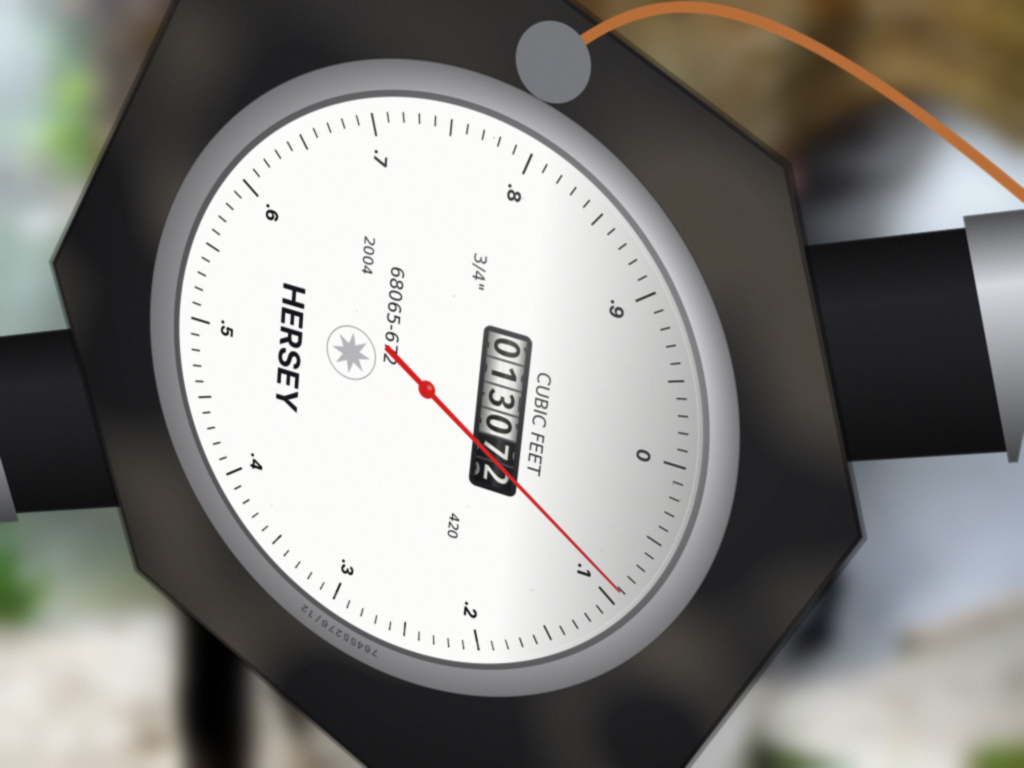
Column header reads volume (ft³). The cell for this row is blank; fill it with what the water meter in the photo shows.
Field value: 13072.09 ft³
